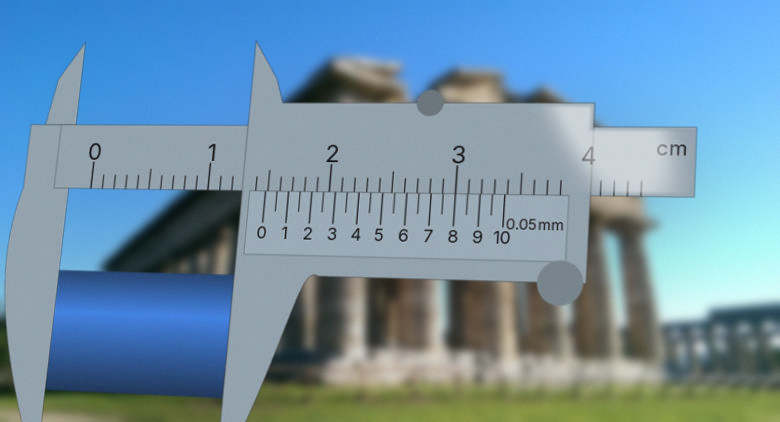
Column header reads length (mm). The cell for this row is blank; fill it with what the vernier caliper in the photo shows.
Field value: 14.8 mm
